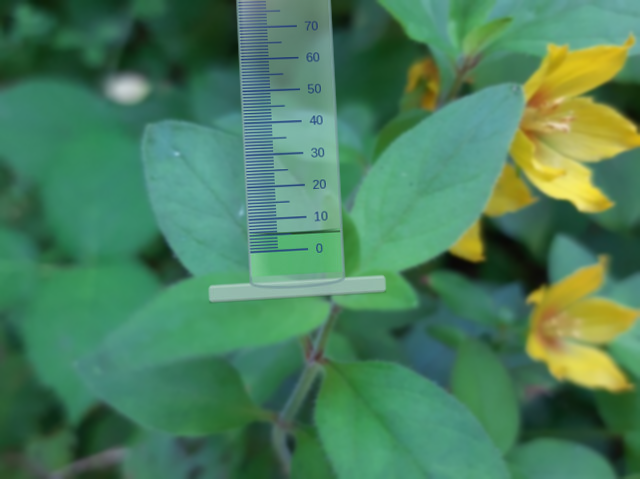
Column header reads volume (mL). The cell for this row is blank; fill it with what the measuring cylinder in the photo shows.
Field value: 5 mL
